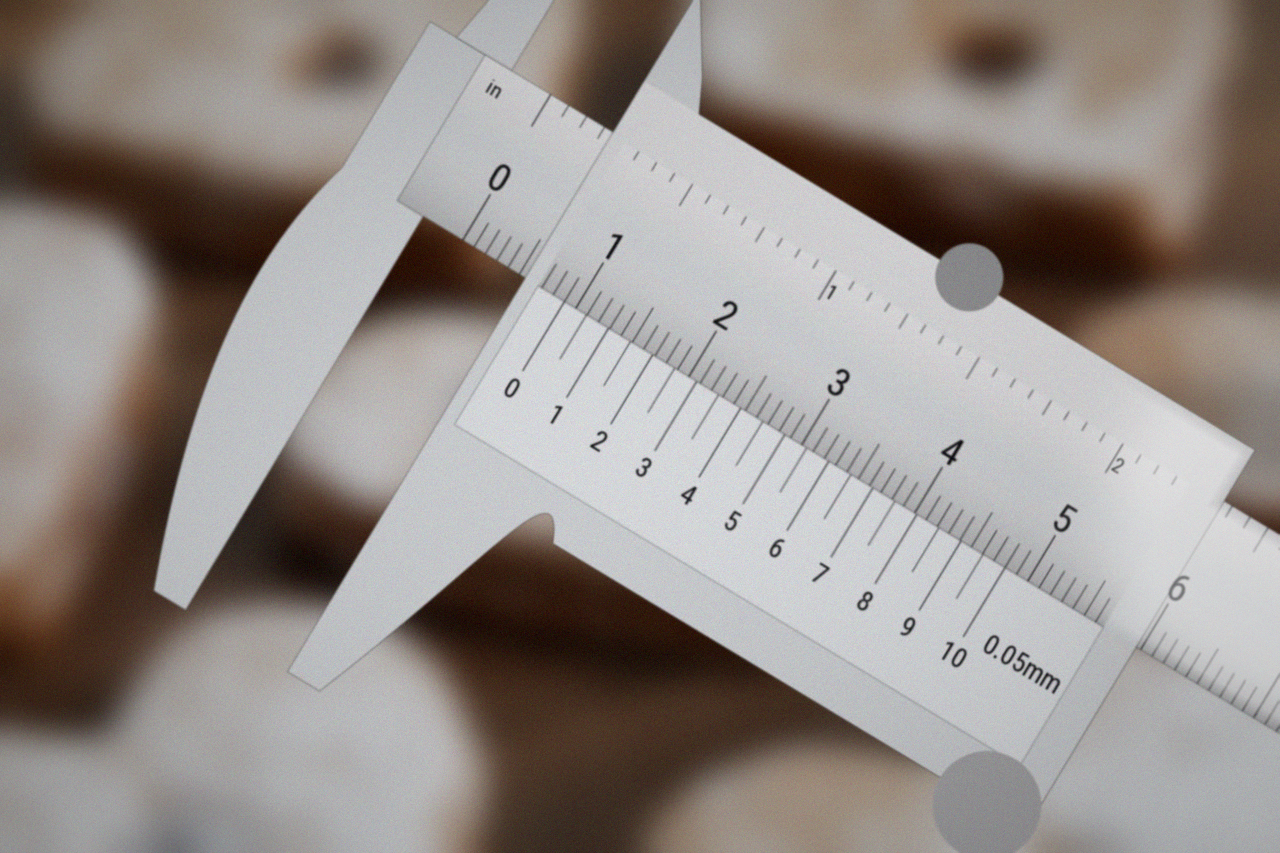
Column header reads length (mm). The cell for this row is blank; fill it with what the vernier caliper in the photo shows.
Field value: 9.0 mm
